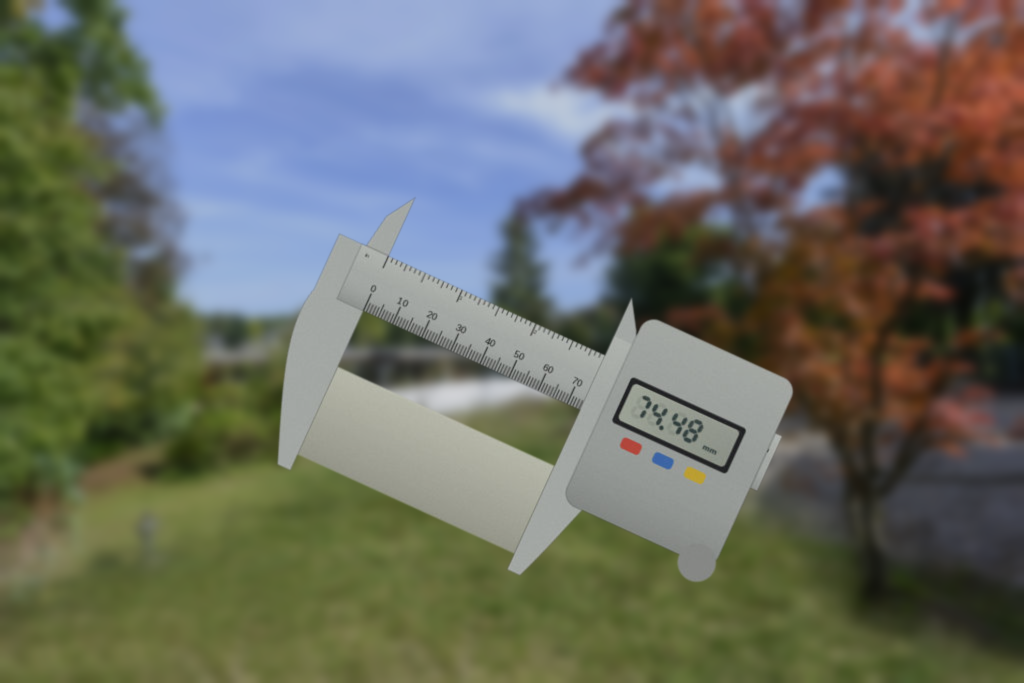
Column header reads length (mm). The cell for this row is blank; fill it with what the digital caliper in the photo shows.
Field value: 74.48 mm
